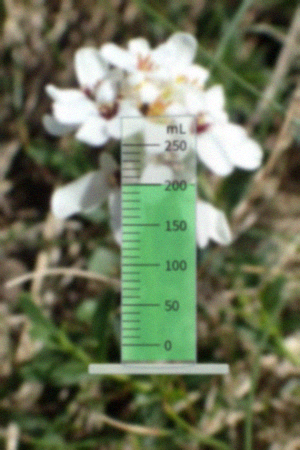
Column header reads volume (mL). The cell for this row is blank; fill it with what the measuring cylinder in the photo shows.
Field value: 200 mL
